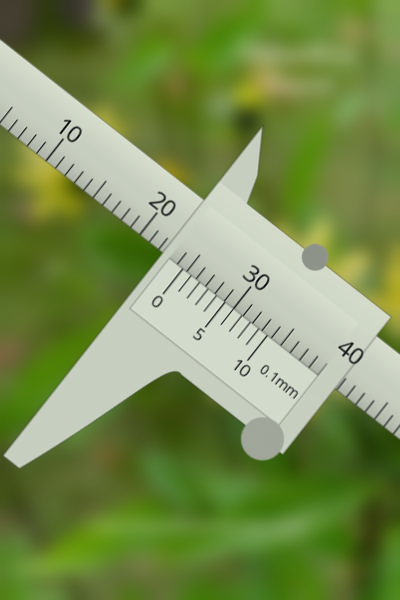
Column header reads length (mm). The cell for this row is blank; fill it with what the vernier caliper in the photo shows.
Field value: 24.6 mm
